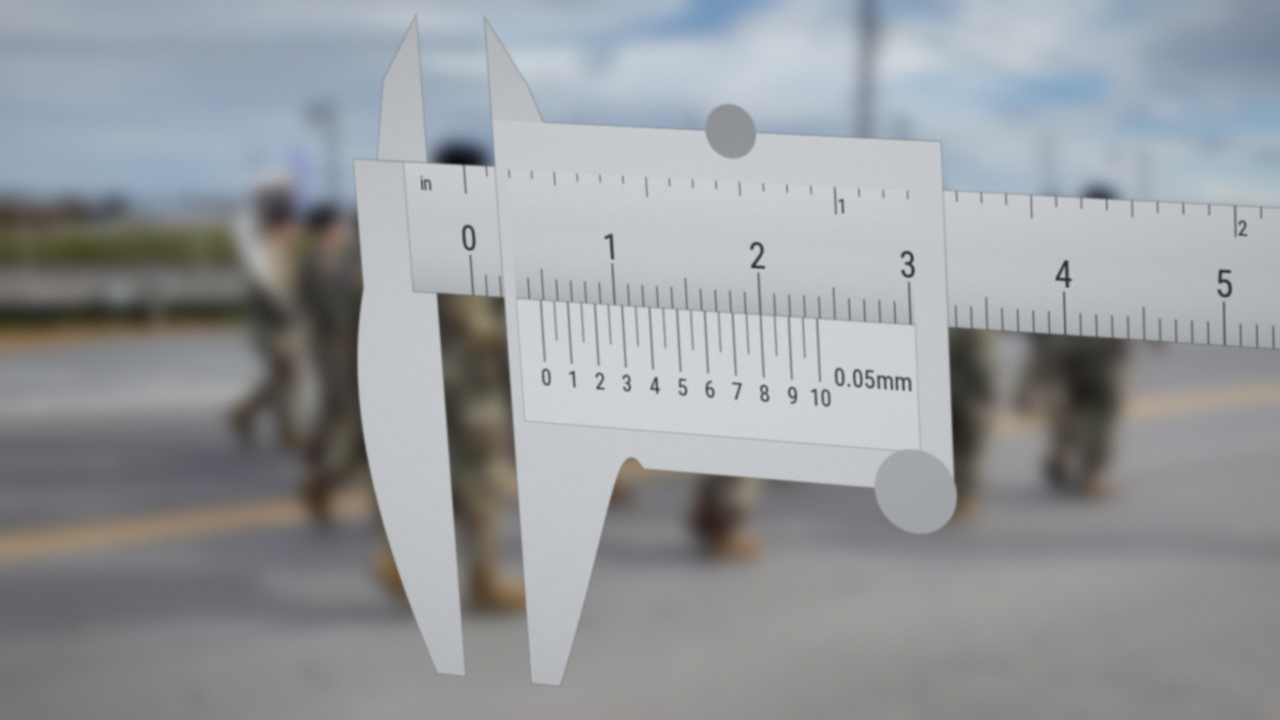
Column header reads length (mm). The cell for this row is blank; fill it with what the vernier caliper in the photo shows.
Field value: 4.8 mm
